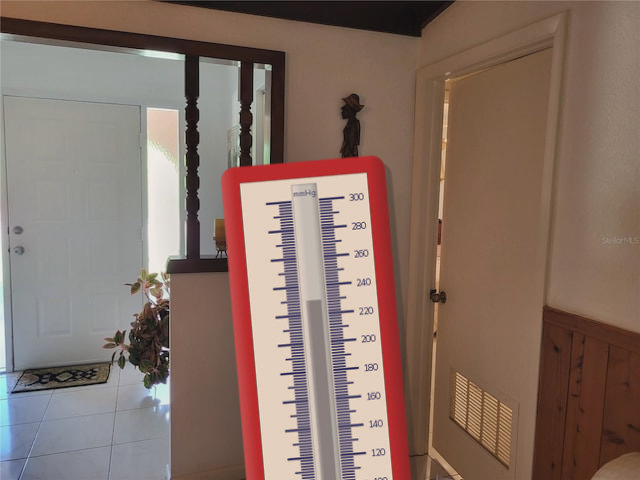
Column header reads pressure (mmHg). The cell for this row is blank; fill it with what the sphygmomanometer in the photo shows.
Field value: 230 mmHg
